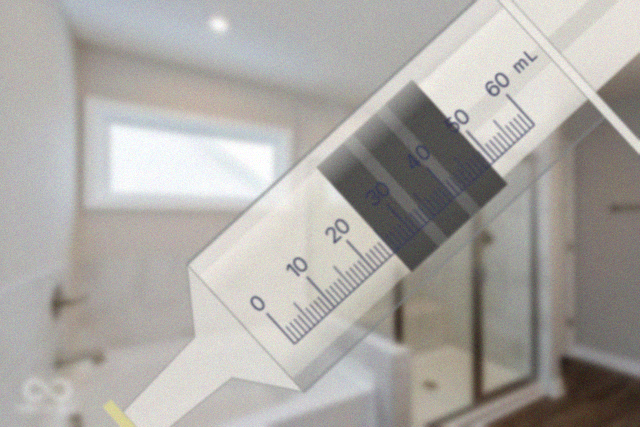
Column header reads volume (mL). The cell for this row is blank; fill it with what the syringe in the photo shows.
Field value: 25 mL
